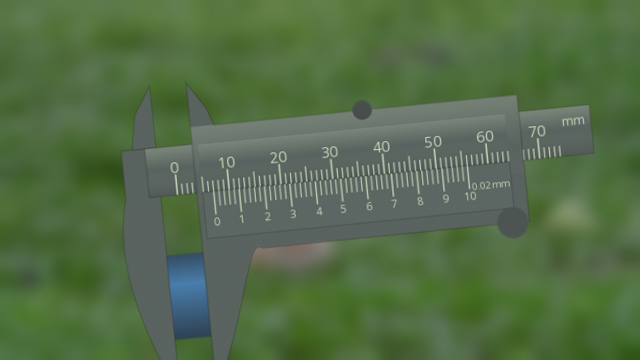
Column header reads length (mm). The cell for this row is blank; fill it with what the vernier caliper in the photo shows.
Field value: 7.0 mm
